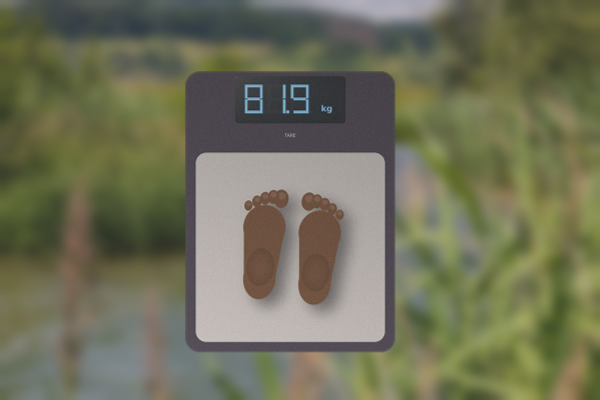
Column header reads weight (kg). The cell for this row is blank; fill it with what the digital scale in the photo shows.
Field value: 81.9 kg
